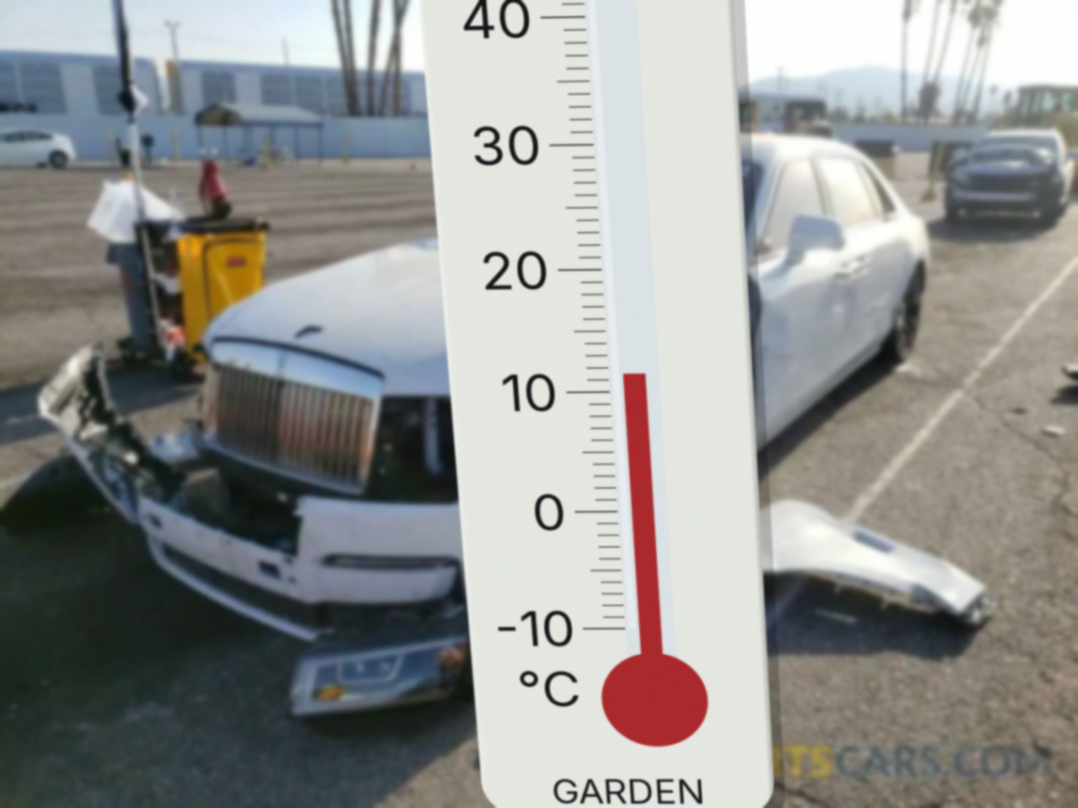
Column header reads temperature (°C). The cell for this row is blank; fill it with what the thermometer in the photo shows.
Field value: 11.5 °C
